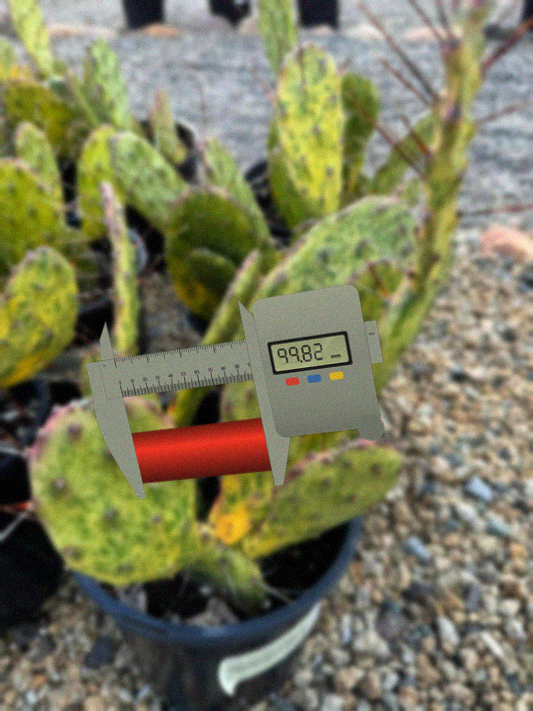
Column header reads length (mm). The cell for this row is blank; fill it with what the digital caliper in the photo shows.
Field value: 99.82 mm
